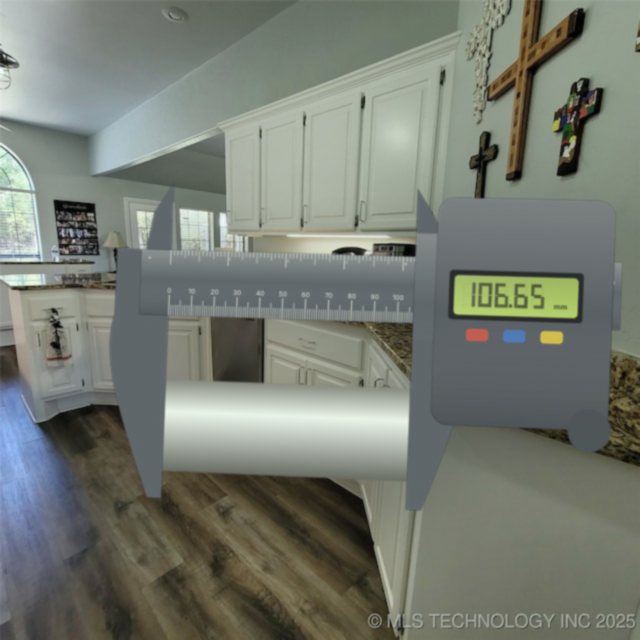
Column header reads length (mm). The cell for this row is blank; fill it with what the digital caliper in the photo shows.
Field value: 106.65 mm
